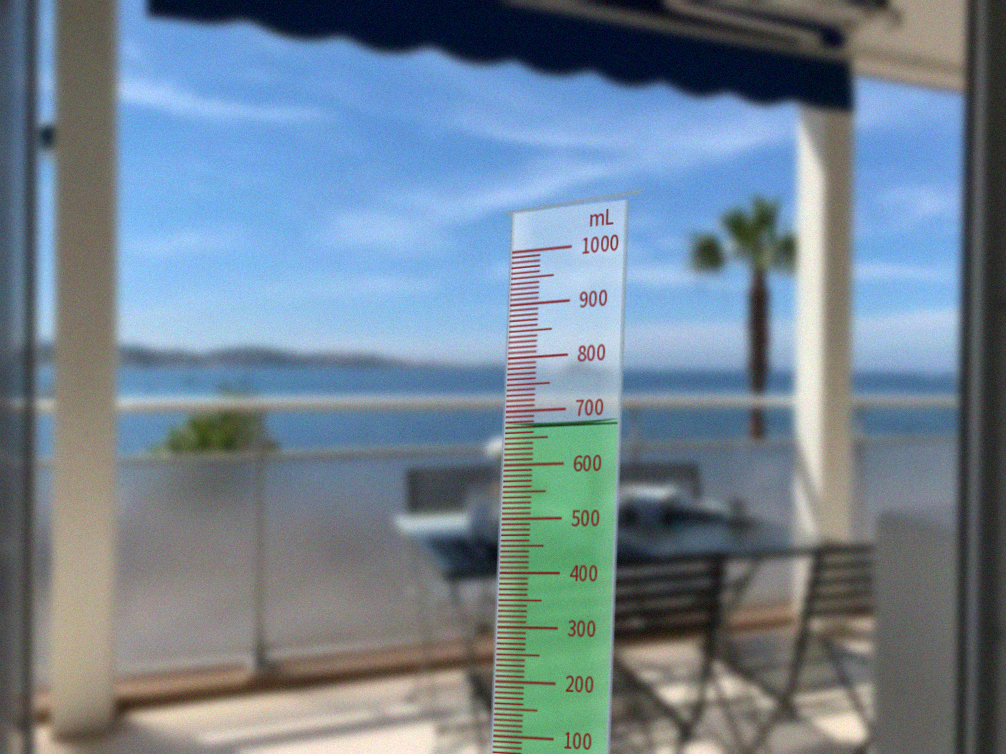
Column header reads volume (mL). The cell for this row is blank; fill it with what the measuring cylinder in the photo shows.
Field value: 670 mL
